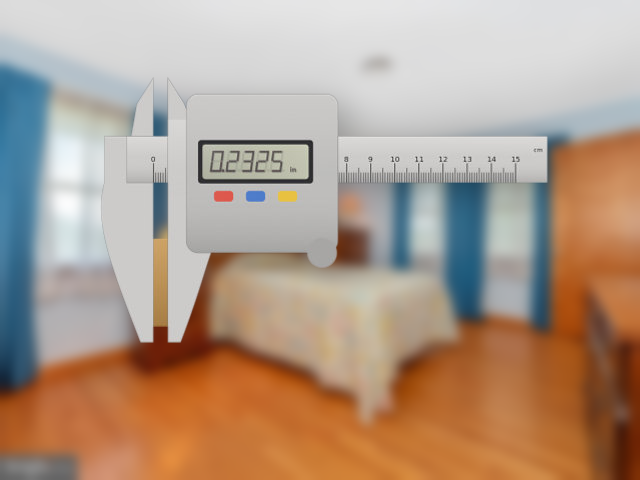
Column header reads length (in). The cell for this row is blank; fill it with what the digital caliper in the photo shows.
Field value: 0.2325 in
